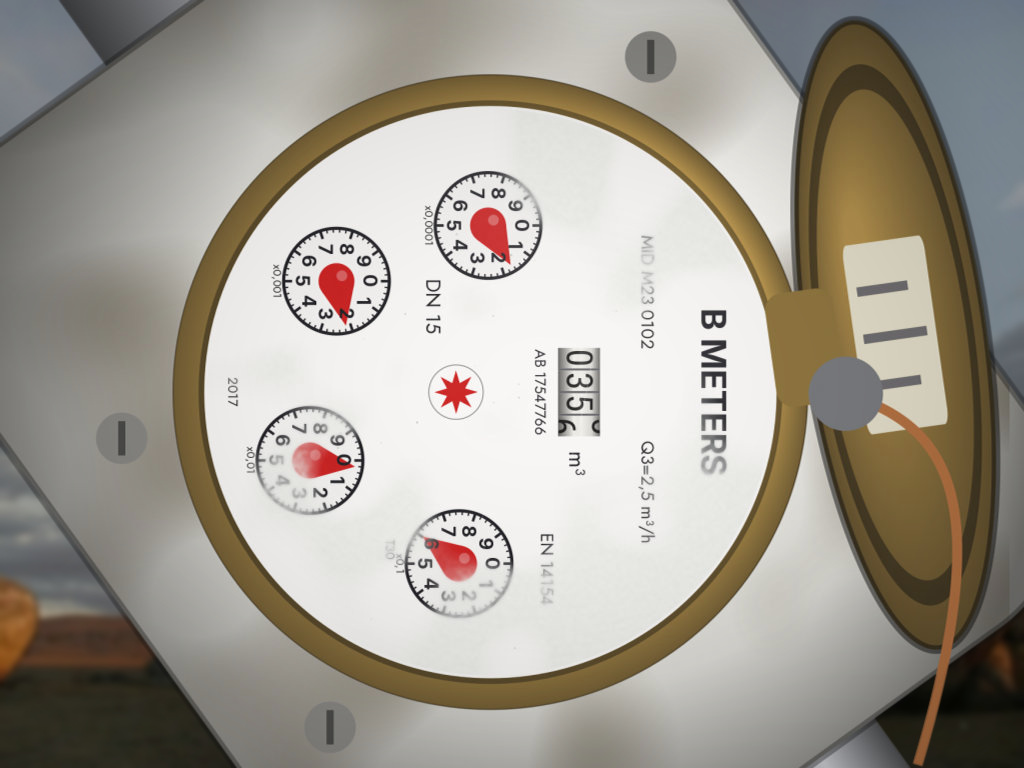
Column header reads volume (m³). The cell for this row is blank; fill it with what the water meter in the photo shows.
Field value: 355.6021 m³
